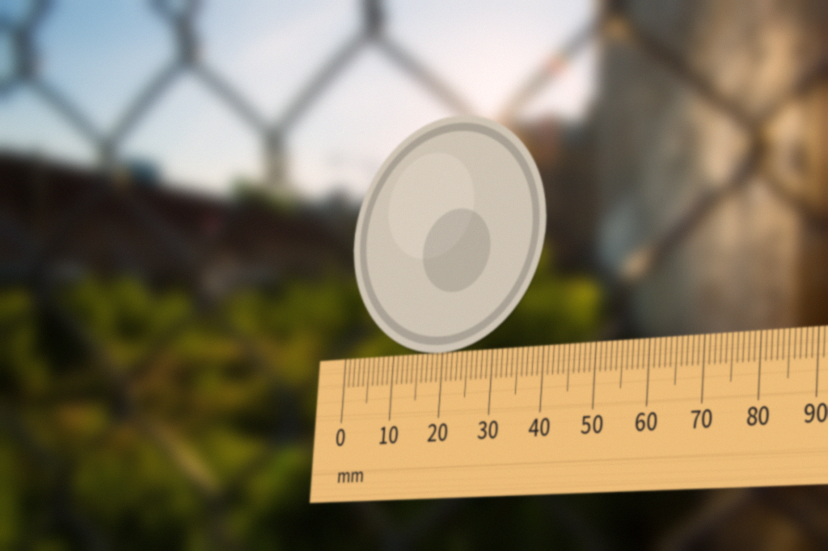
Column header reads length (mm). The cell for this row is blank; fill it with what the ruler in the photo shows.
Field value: 39 mm
